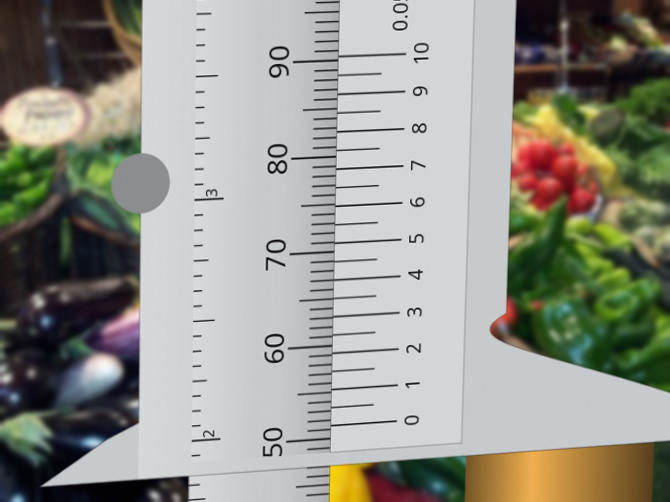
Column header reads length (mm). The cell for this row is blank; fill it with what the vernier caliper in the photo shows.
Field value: 51.4 mm
